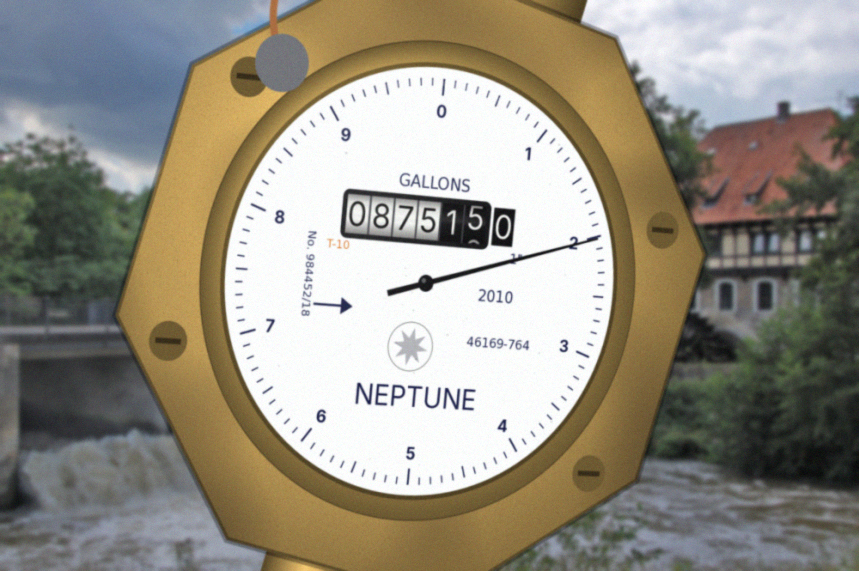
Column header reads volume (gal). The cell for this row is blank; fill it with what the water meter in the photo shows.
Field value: 875152.0 gal
